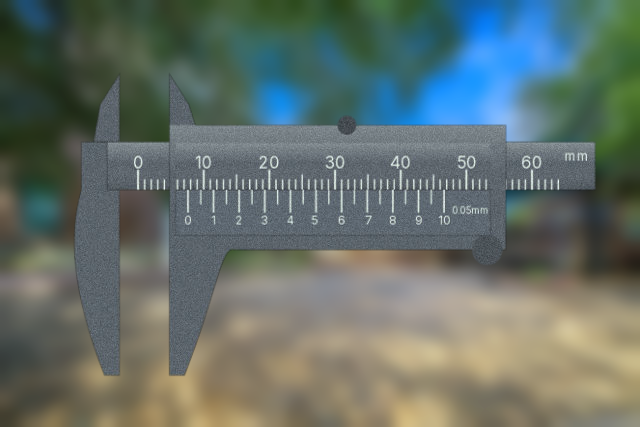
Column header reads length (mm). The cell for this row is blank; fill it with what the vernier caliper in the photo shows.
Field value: 7.6 mm
